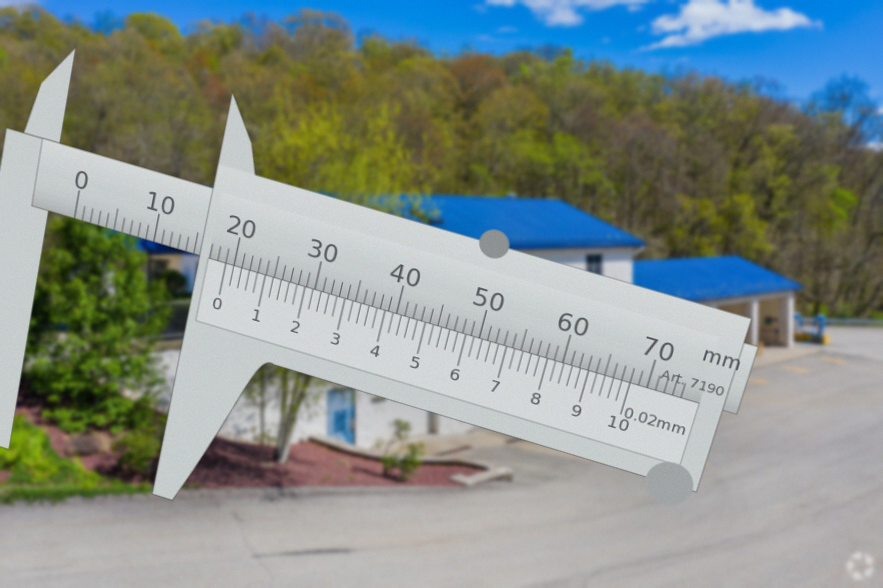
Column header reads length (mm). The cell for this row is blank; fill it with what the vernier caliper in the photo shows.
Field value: 19.0 mm
